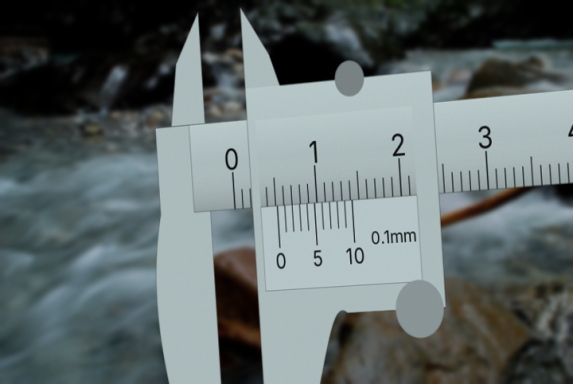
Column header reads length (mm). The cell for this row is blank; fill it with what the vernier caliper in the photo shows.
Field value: 5.2 mm
